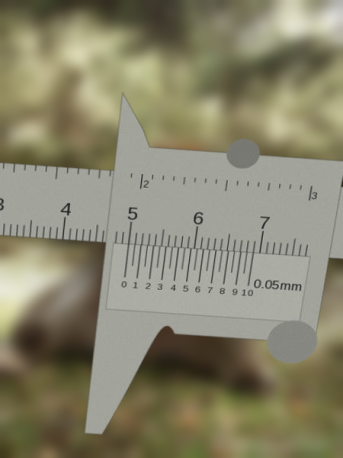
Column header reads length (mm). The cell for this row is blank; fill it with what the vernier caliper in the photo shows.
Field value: 50.0 mm
